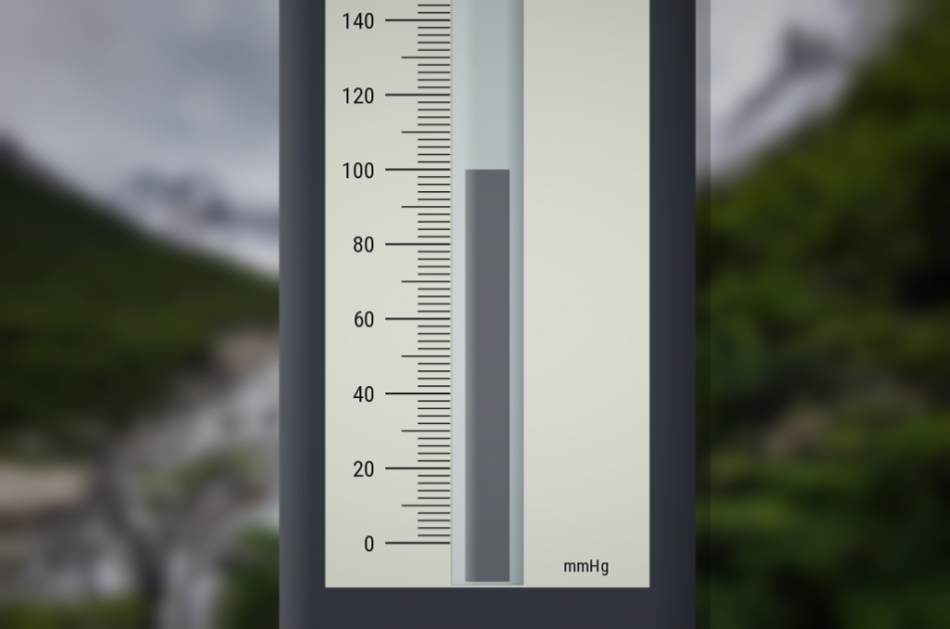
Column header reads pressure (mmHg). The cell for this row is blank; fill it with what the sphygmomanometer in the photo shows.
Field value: 100 mmHg
